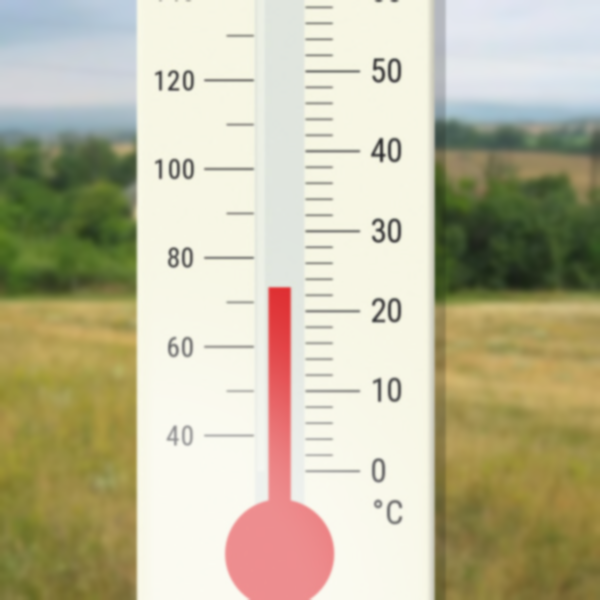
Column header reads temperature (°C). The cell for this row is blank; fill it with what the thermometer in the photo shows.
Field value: 23 °C
